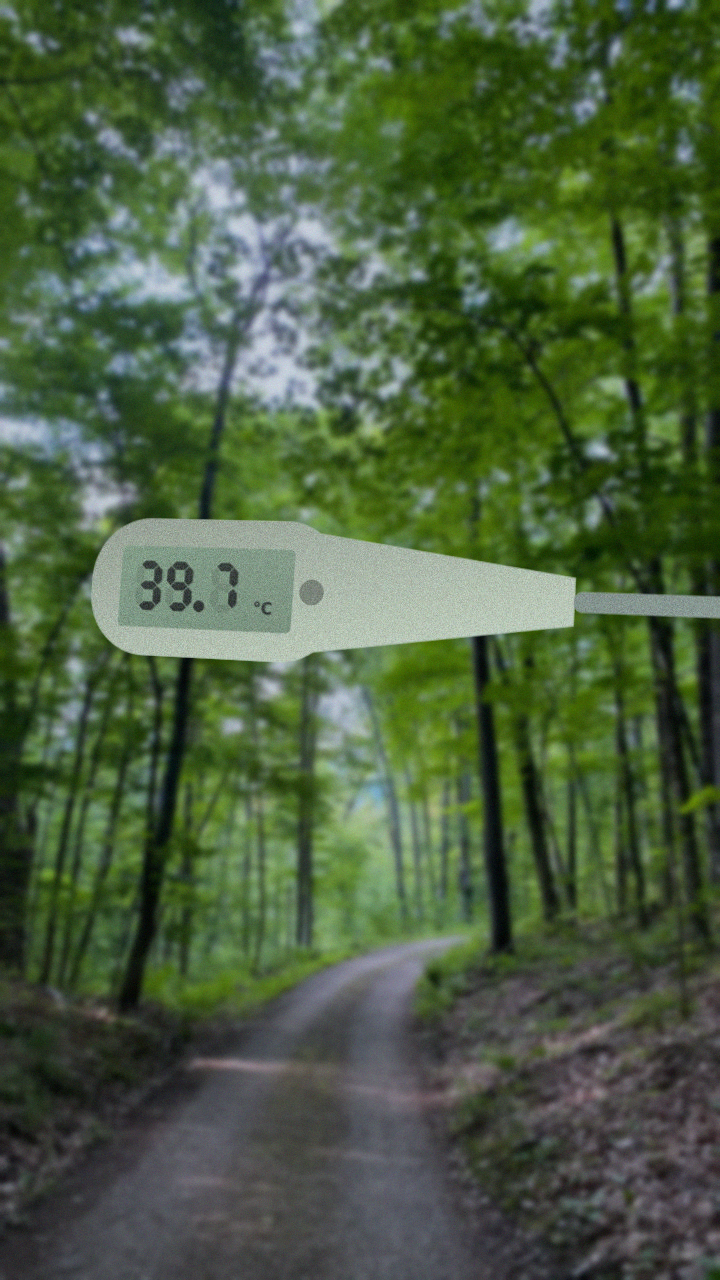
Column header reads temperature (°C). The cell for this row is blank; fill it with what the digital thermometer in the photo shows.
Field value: 39.7 °C
